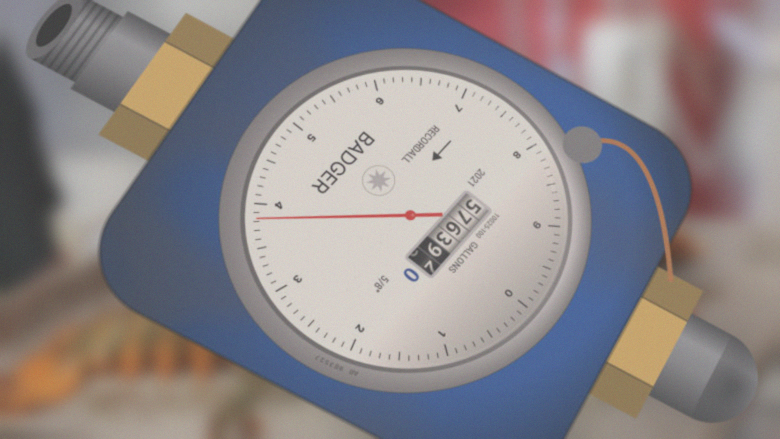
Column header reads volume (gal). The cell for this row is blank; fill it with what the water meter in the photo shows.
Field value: 5763923.8 gal
